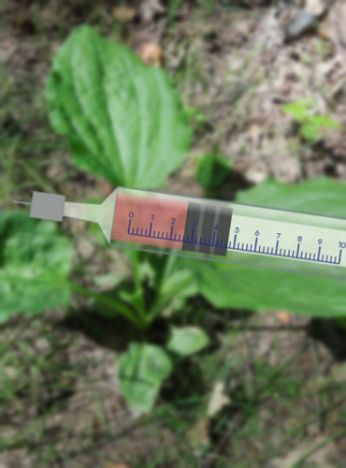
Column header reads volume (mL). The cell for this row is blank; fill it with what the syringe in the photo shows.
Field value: 2.6 mL
